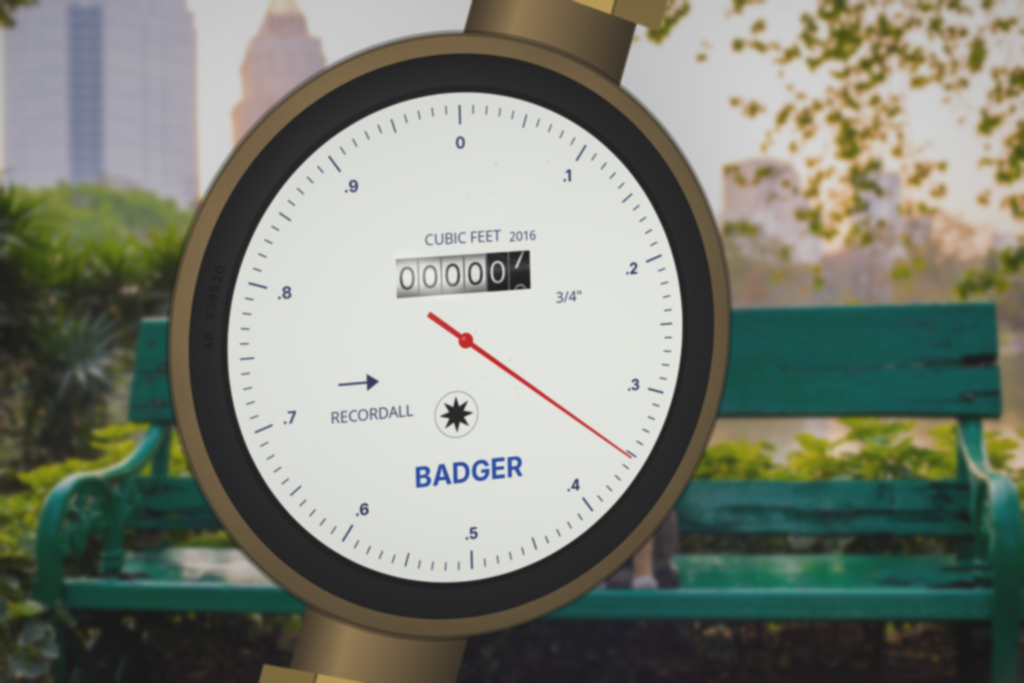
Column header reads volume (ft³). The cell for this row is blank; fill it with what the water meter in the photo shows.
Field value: 7.35 ft³
